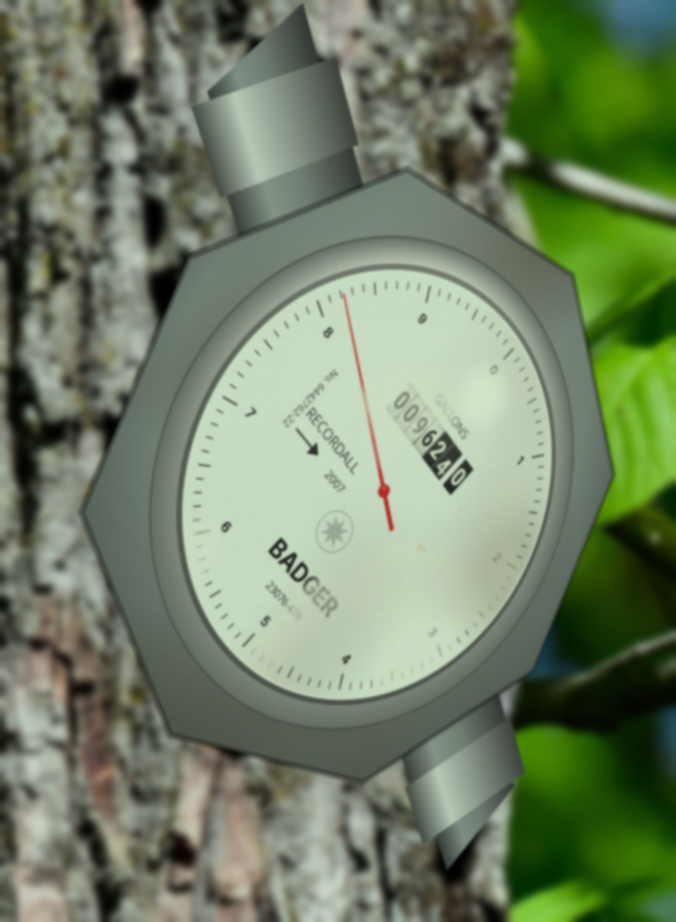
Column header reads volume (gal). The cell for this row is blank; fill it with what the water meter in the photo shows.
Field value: 96238.2 gal
